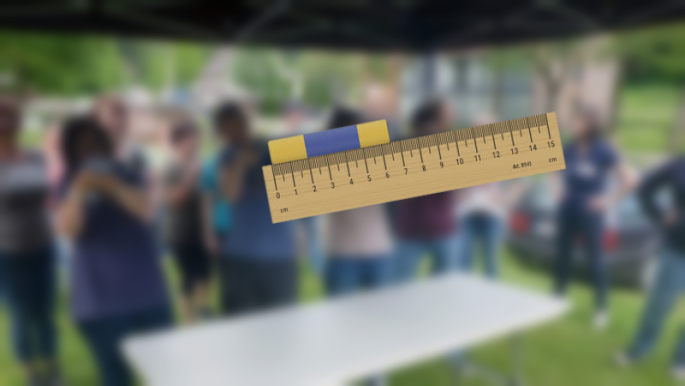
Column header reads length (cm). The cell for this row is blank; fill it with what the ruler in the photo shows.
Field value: 6.5 cm
